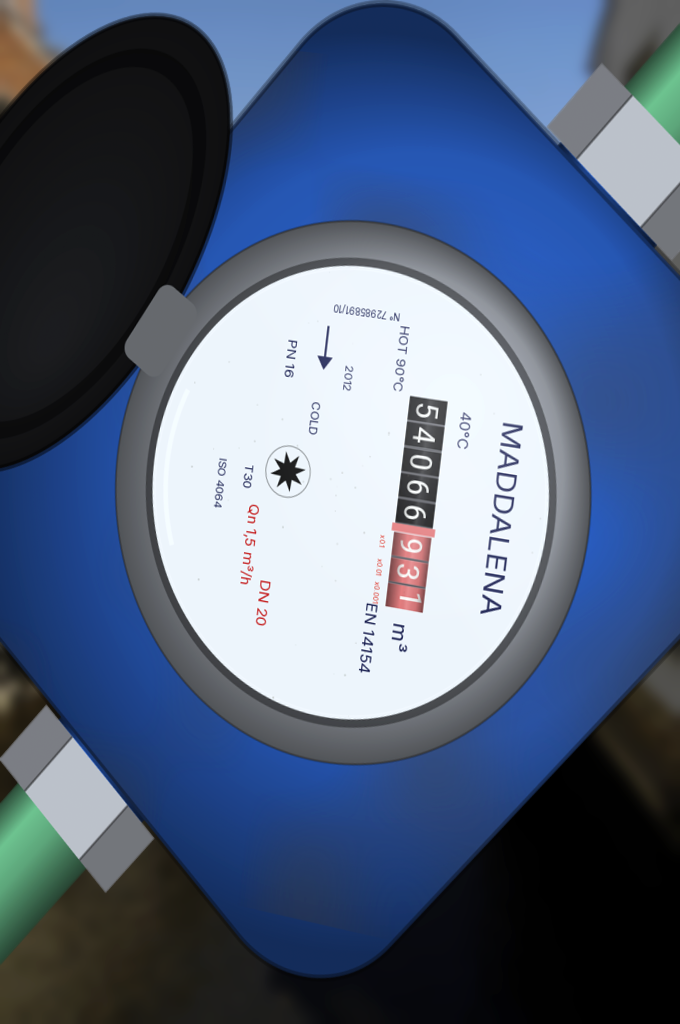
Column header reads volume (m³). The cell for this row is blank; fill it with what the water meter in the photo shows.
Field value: 54066.931 m³
